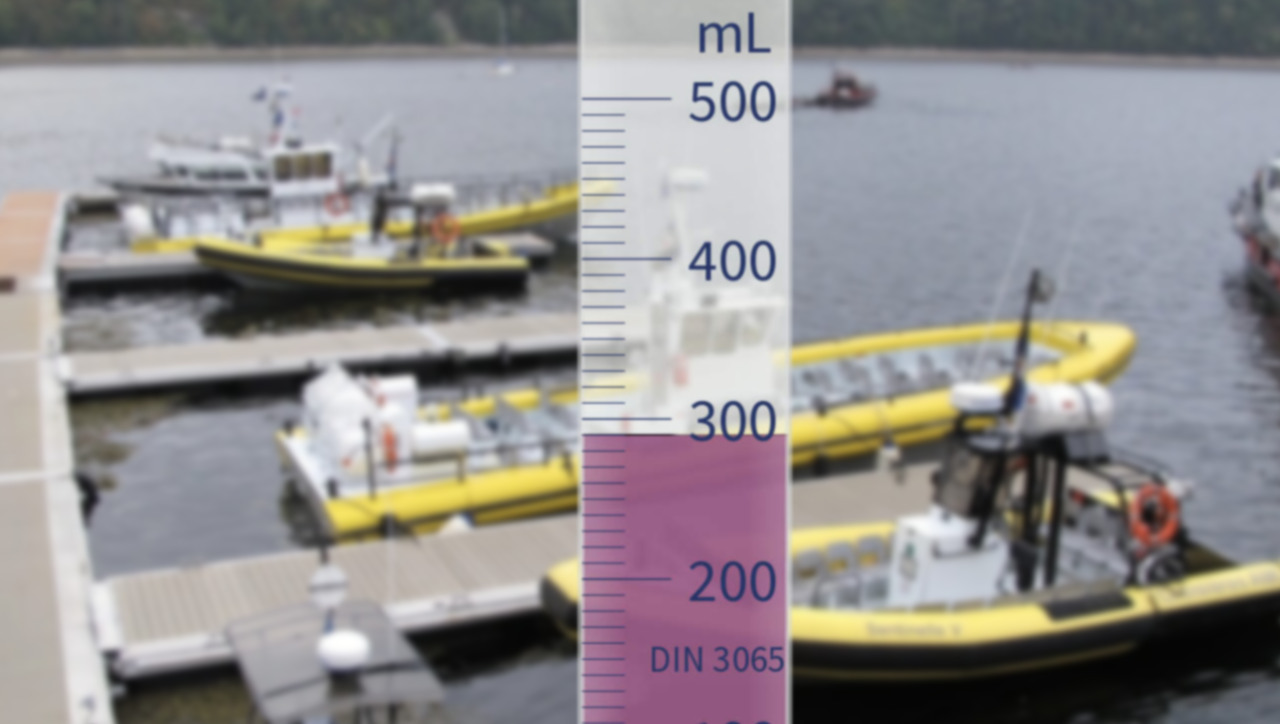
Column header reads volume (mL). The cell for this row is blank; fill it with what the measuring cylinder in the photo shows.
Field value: 290 mL
